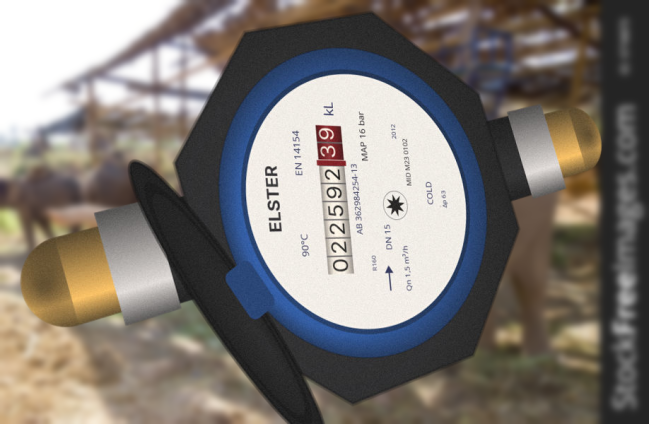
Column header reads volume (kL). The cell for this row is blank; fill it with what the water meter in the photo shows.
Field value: 22592.39 kL
